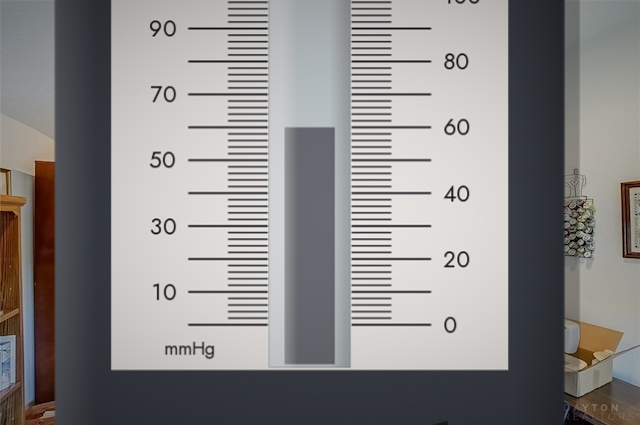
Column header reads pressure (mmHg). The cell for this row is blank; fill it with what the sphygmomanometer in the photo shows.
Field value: 60 mmHg
